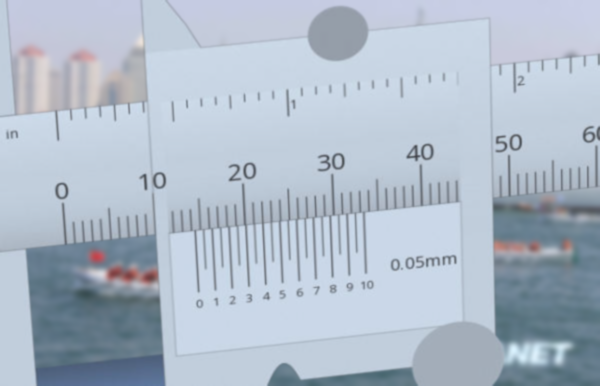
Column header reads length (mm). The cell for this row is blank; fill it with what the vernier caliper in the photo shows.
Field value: 14.4 mm
